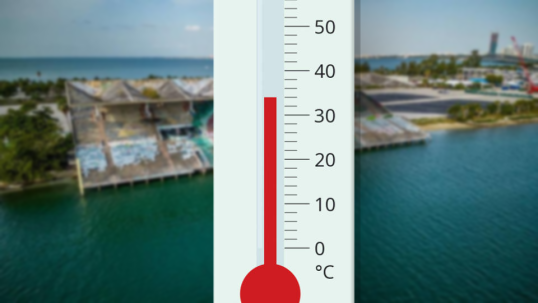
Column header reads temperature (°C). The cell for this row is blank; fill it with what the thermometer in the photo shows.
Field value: 34 °C
